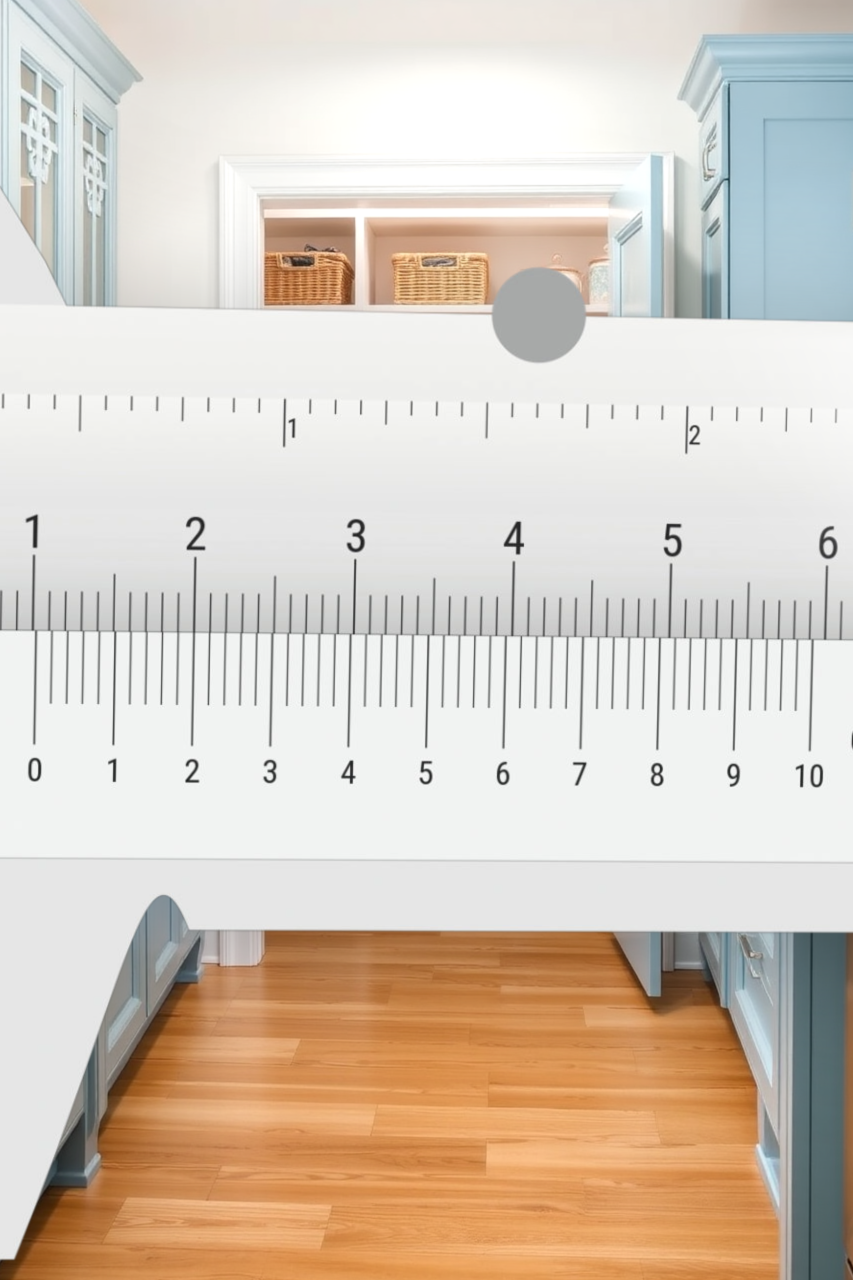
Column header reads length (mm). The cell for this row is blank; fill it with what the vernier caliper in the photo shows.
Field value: 10.2 mm
